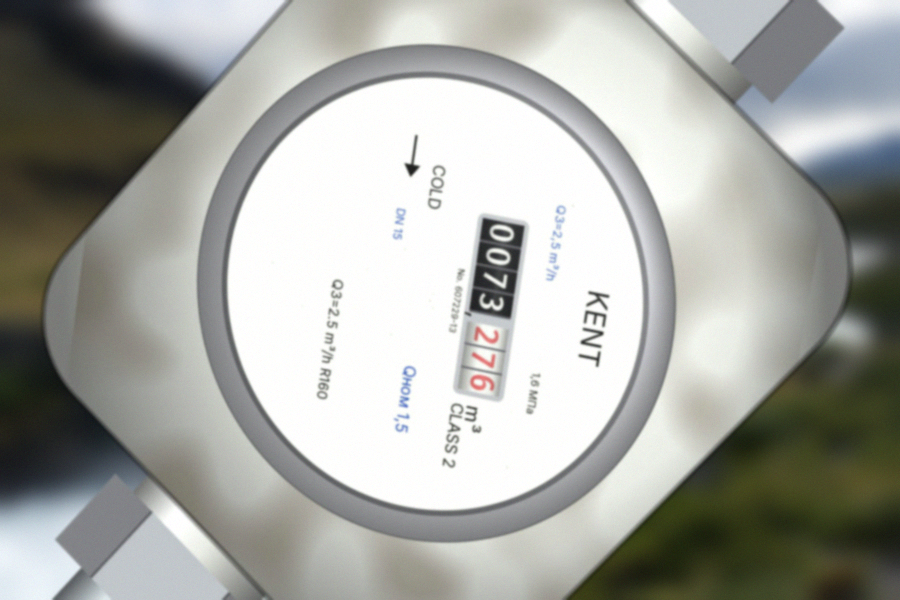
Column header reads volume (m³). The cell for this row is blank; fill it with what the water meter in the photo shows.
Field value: 73.276 m³
